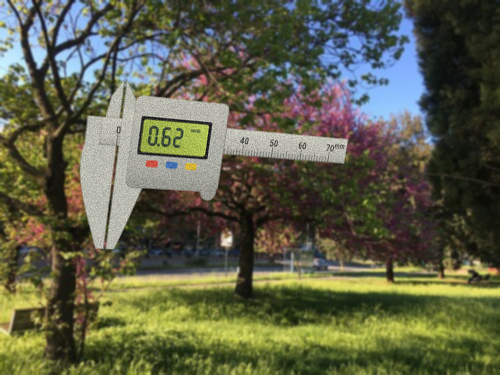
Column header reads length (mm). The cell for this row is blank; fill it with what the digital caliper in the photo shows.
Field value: 0.62 mm
